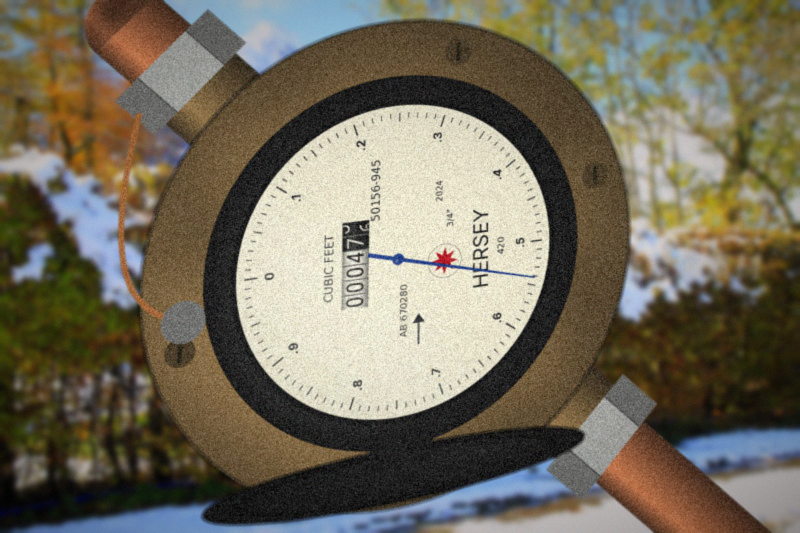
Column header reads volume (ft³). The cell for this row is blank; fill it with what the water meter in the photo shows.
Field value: 475.54 ft³
